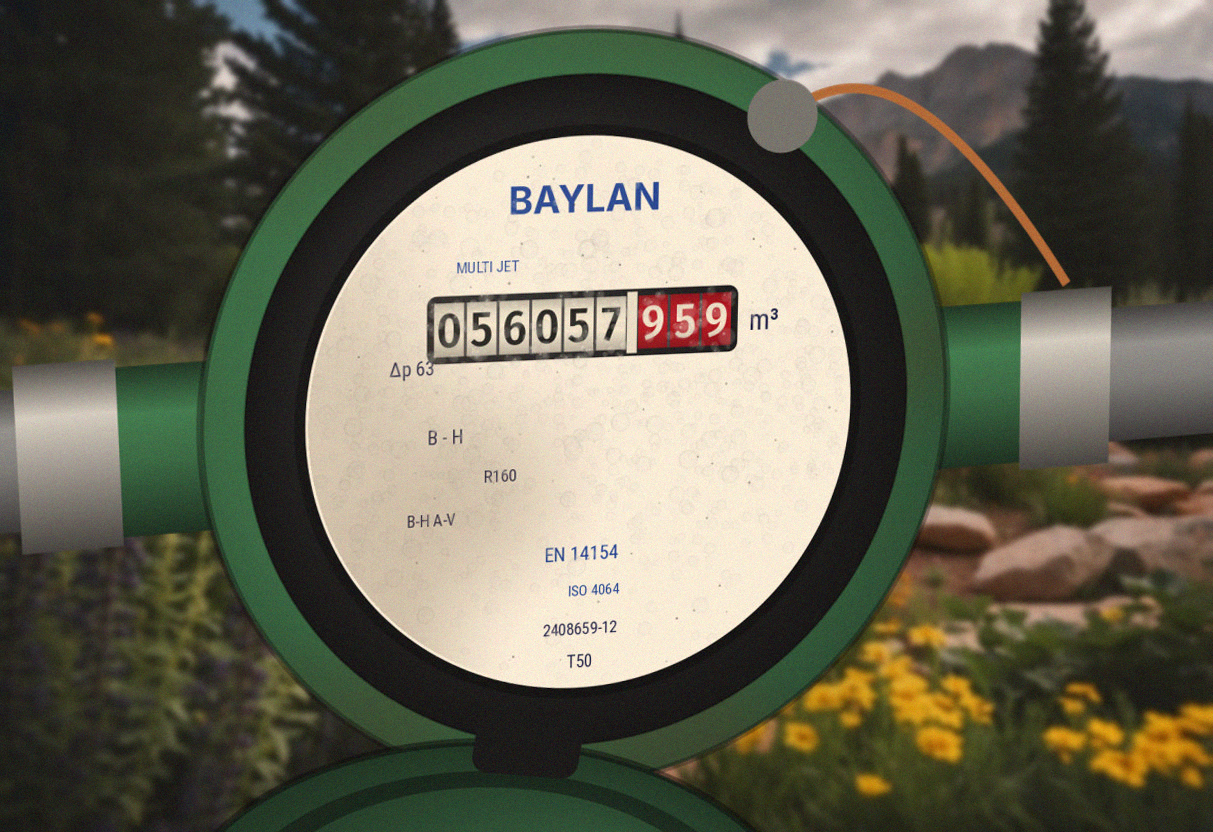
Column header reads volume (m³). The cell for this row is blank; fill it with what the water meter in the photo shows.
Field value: 56057.959 m³
